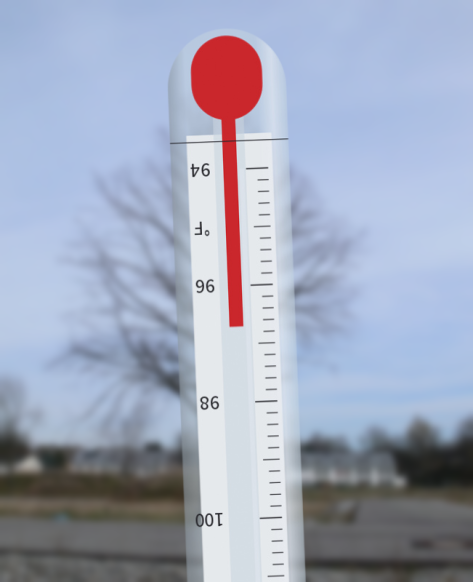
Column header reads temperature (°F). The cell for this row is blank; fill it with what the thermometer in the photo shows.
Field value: 96.7 °F
